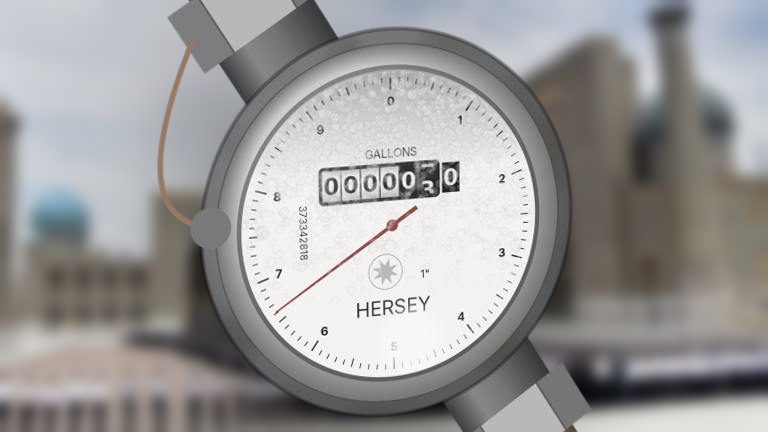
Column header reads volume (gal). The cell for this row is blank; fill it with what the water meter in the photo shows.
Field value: 26.6 gal
